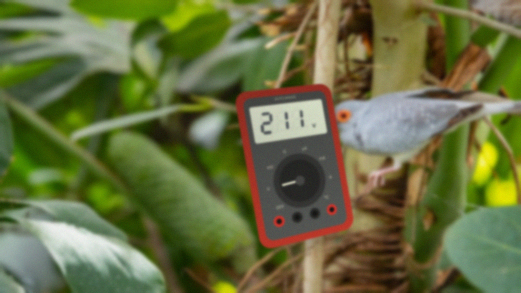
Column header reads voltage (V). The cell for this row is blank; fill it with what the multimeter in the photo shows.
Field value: 211 V
